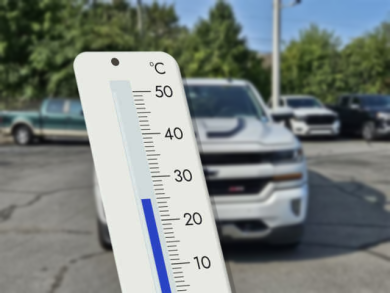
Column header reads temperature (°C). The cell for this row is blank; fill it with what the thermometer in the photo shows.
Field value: 25 °C
